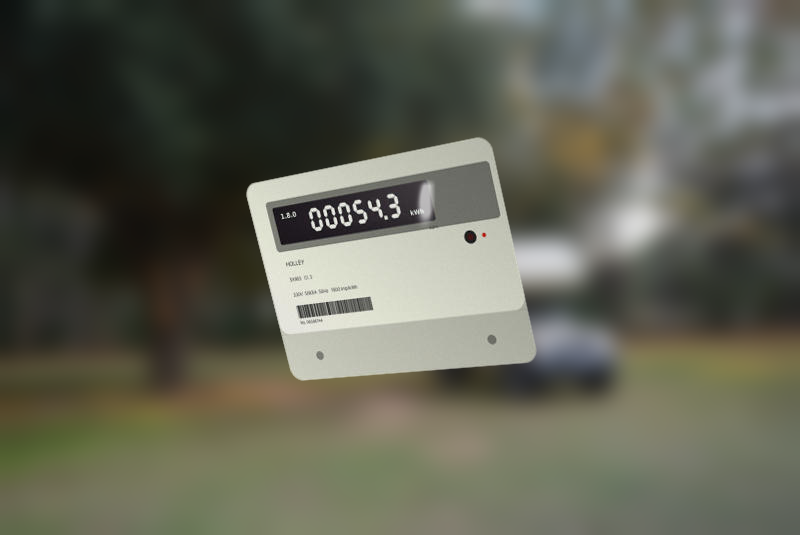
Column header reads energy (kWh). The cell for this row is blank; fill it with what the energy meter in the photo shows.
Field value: 54.3 kWh
